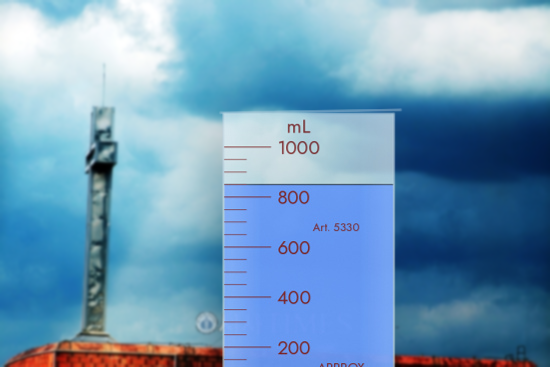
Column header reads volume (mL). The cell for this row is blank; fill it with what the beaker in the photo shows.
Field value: 850 mL
